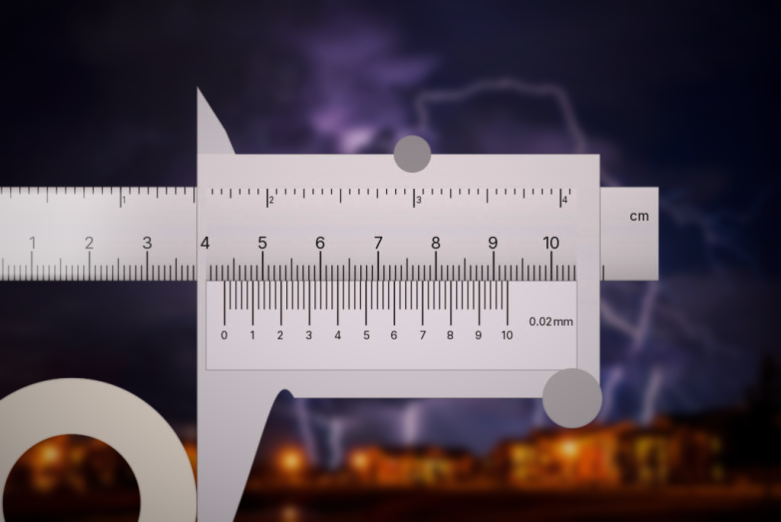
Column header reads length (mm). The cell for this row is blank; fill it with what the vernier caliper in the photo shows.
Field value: 43.4 mm
